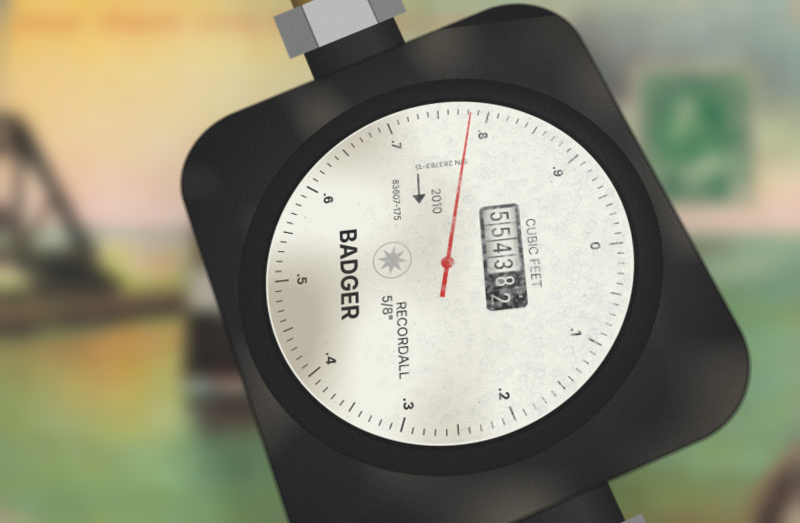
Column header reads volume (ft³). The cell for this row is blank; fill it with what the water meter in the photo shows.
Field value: 554381.78 ft³
